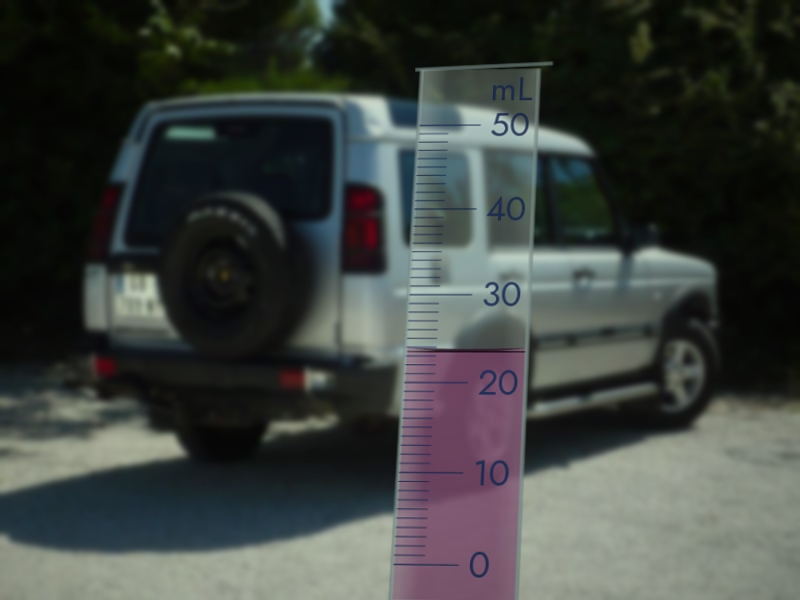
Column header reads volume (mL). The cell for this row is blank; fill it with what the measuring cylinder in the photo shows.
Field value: 23.5 mL
